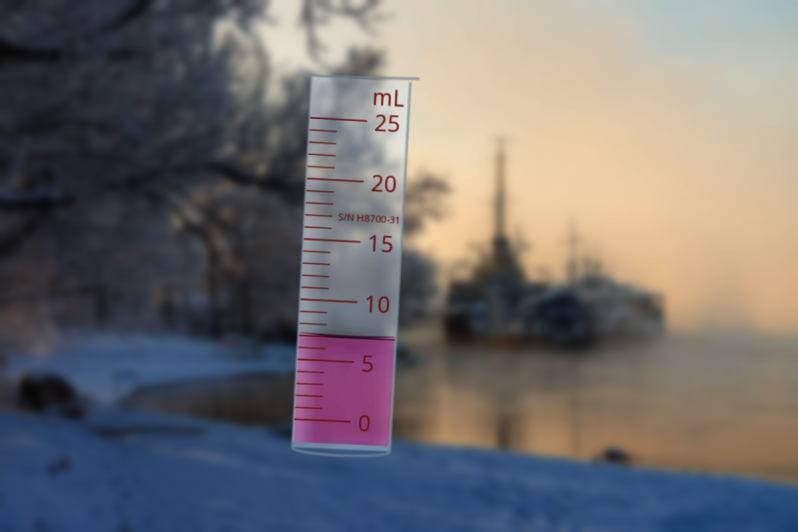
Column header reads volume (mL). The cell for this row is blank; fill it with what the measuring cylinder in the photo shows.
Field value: 7 mL
